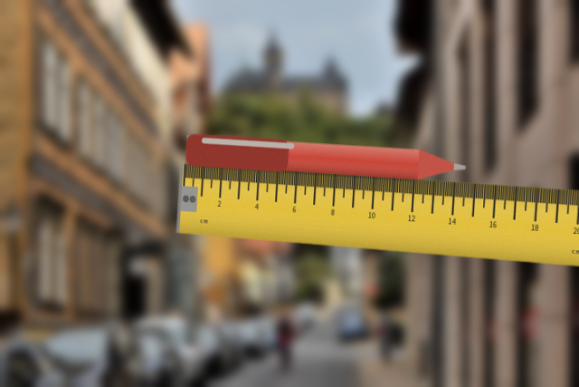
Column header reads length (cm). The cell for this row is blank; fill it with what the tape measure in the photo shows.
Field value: 14.5 cm
